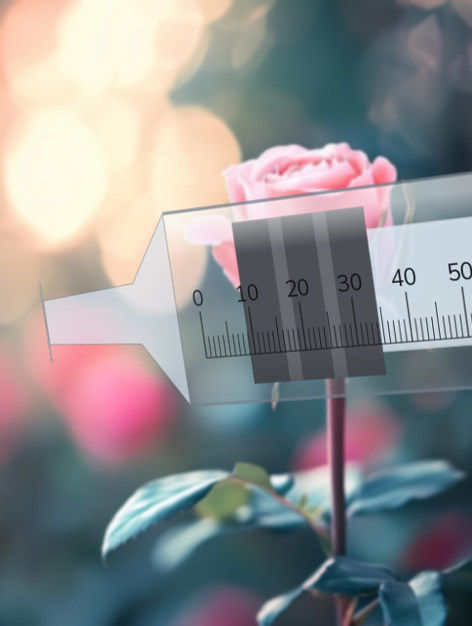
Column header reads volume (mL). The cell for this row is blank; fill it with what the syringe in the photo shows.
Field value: 9 mL
